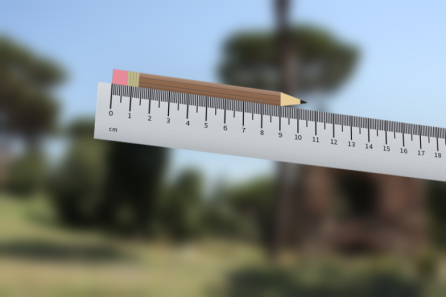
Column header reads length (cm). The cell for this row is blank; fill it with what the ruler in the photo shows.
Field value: 10.5 cm
